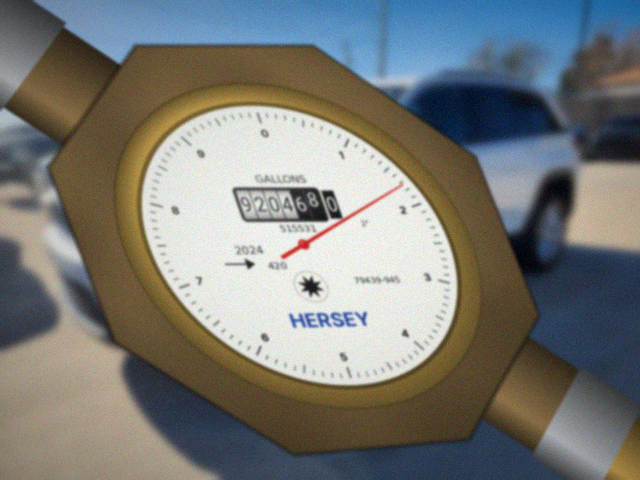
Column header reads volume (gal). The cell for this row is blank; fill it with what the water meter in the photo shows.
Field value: 9204681.7 gal
